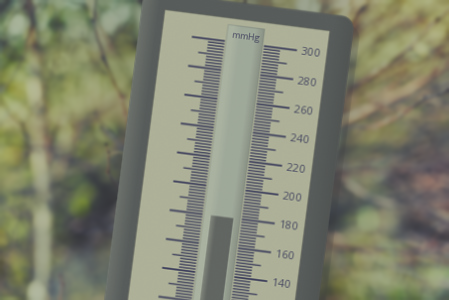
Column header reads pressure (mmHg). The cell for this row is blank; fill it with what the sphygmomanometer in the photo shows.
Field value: 180 mmHg
